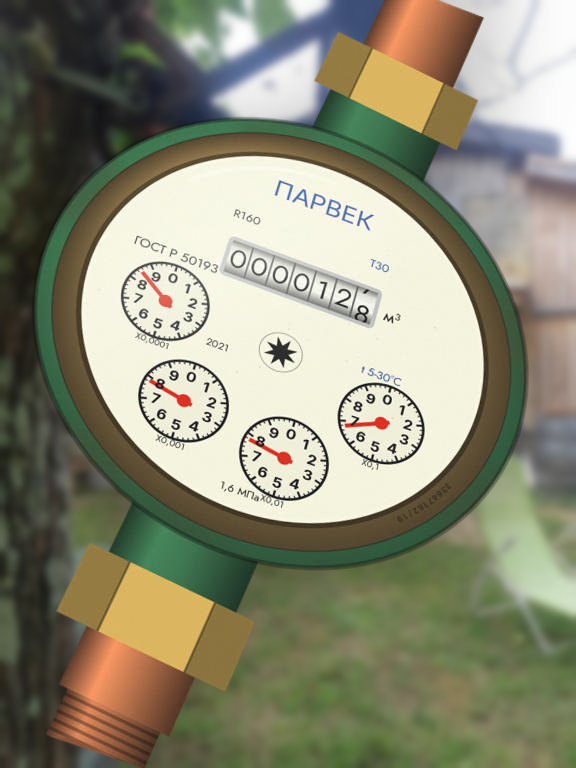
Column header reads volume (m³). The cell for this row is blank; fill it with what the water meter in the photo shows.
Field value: 127.6778 m³
